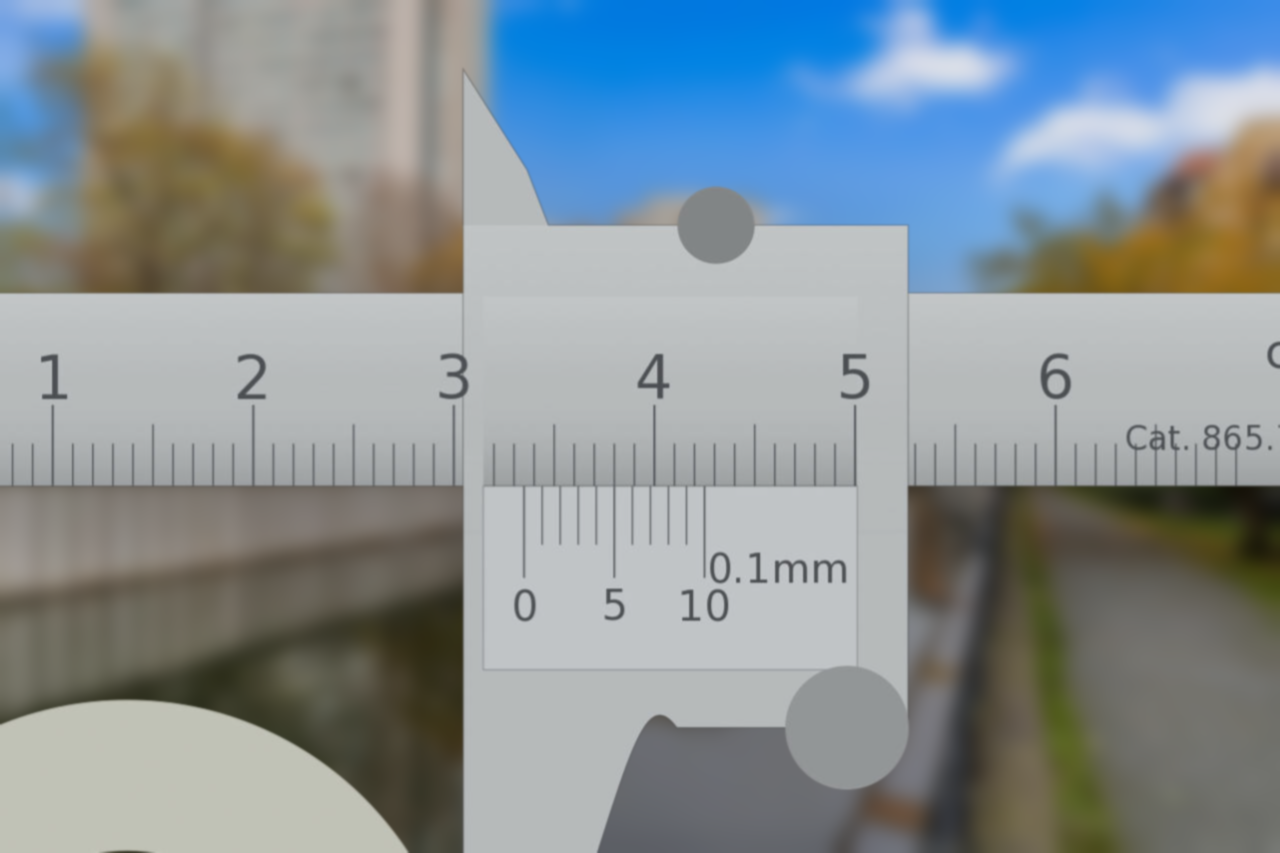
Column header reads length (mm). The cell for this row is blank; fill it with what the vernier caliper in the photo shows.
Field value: 33.5 mm
